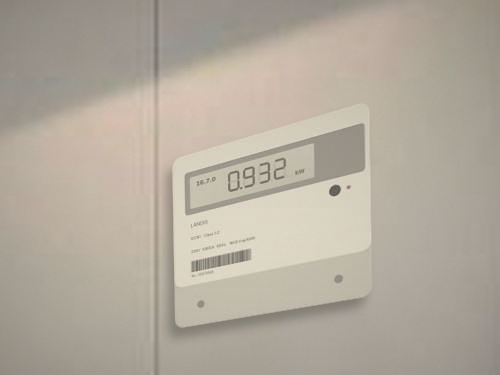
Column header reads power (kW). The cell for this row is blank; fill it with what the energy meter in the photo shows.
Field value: 0.932 kW
